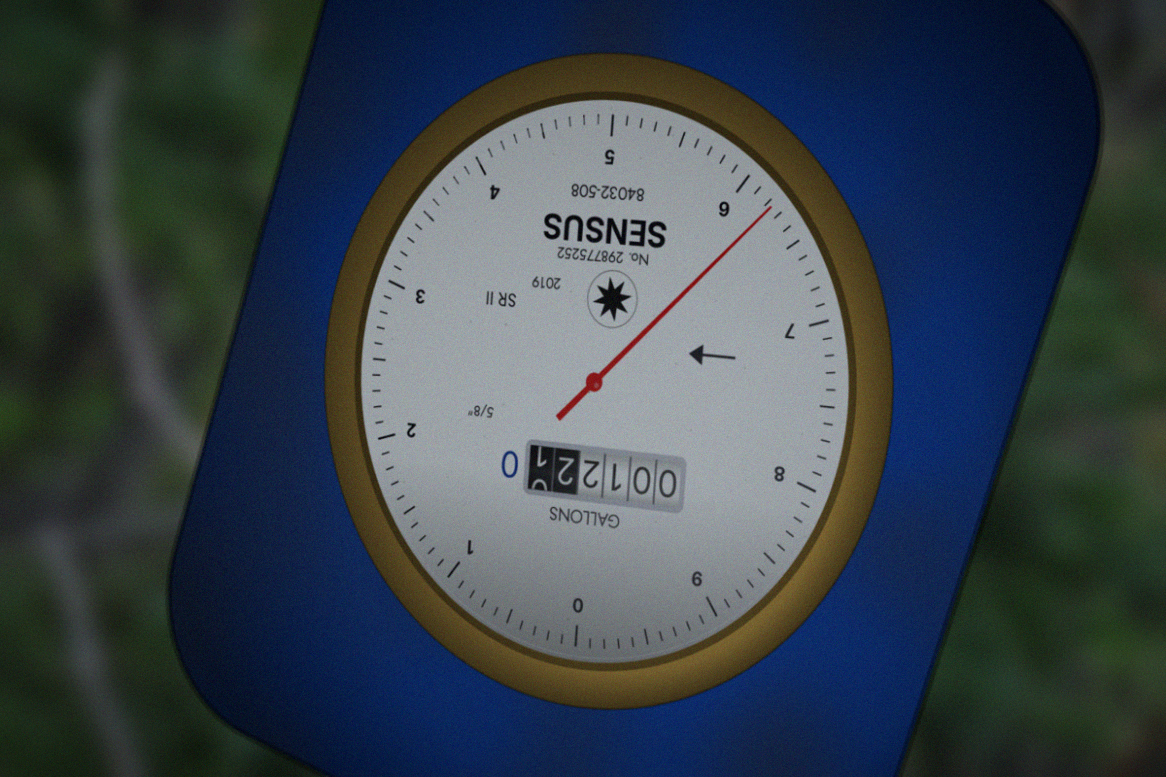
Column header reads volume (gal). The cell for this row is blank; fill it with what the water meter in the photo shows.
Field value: 12206.2 gal
